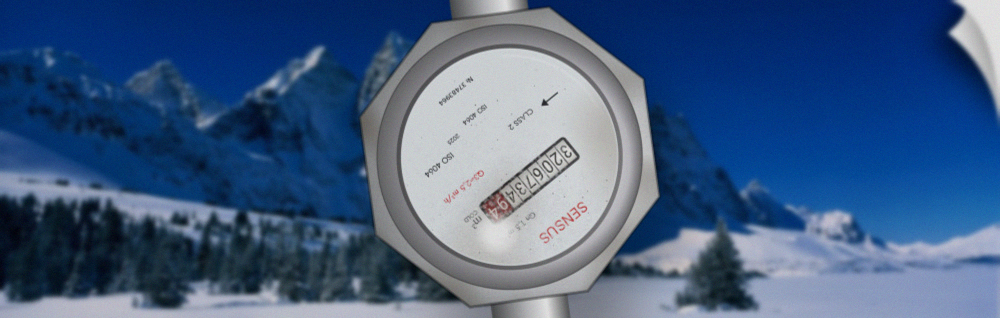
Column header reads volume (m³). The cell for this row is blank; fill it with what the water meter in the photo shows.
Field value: 3206734.94 m³
